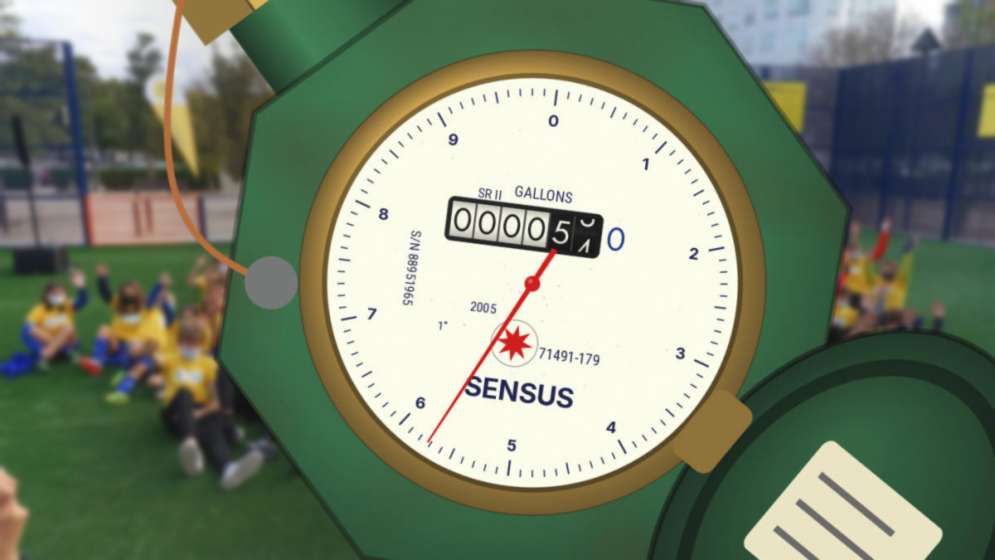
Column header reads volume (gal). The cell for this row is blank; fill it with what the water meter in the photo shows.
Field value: 535.7 gal
